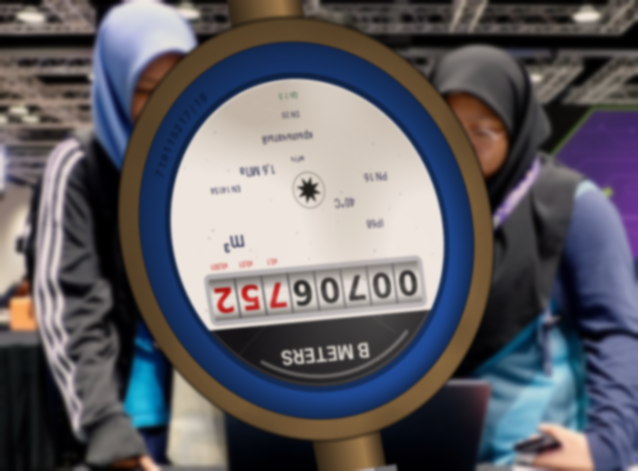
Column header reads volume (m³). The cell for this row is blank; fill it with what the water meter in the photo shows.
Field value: 706.752 m³
